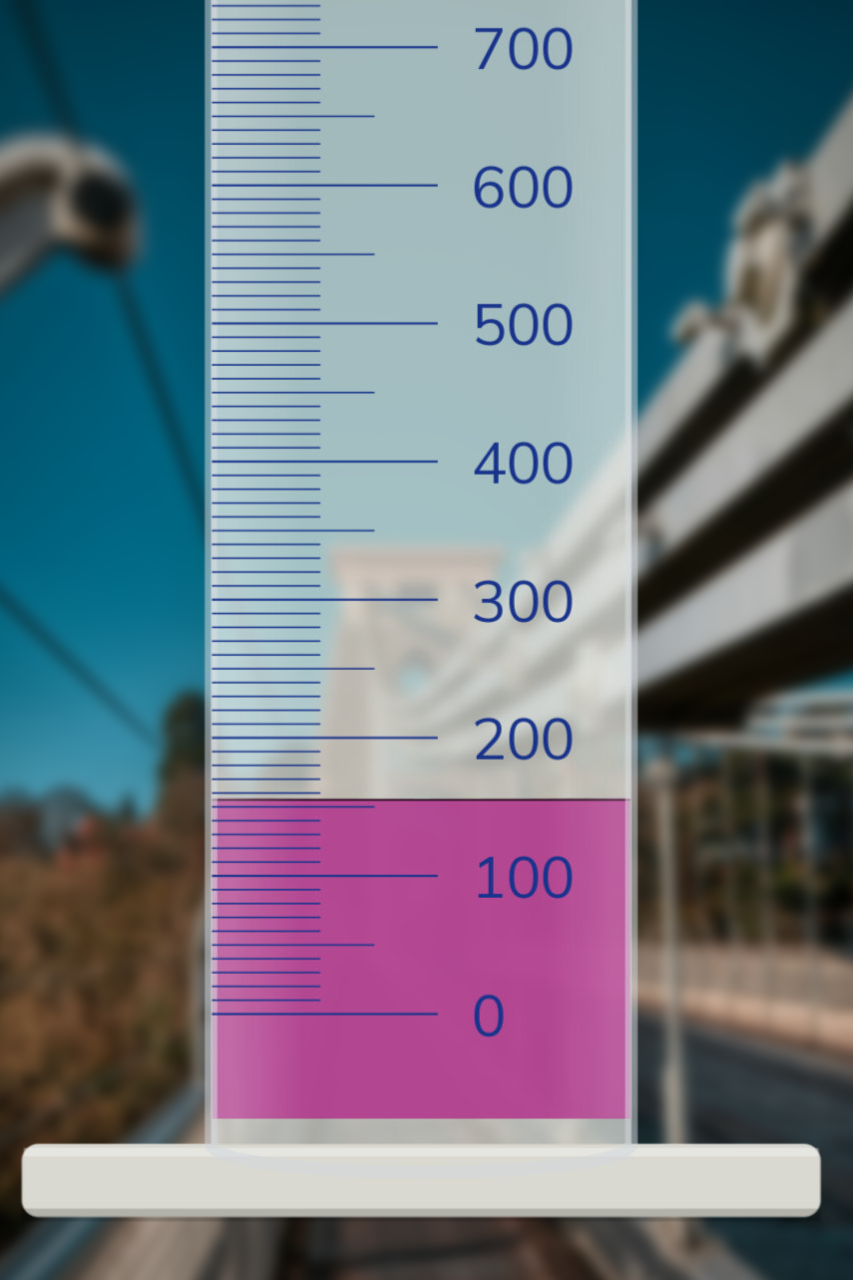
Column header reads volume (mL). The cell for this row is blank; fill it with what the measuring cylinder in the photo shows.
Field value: 155 mL
